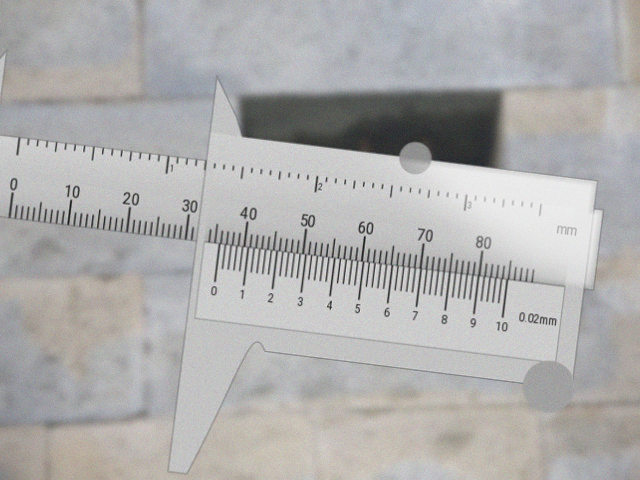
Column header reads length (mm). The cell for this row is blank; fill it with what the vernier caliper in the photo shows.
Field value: 35.8 mm
